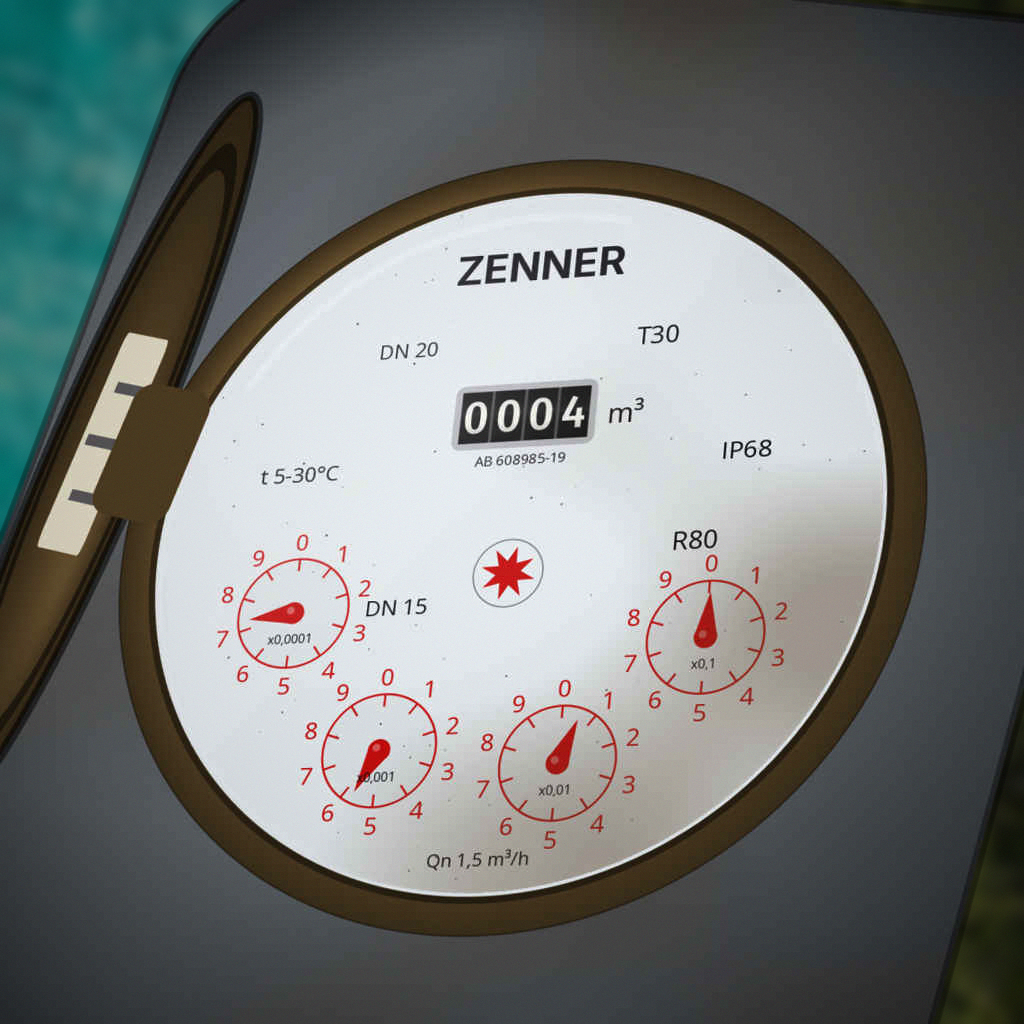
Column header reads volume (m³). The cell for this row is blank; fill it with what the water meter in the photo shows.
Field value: 4.0057 m³
